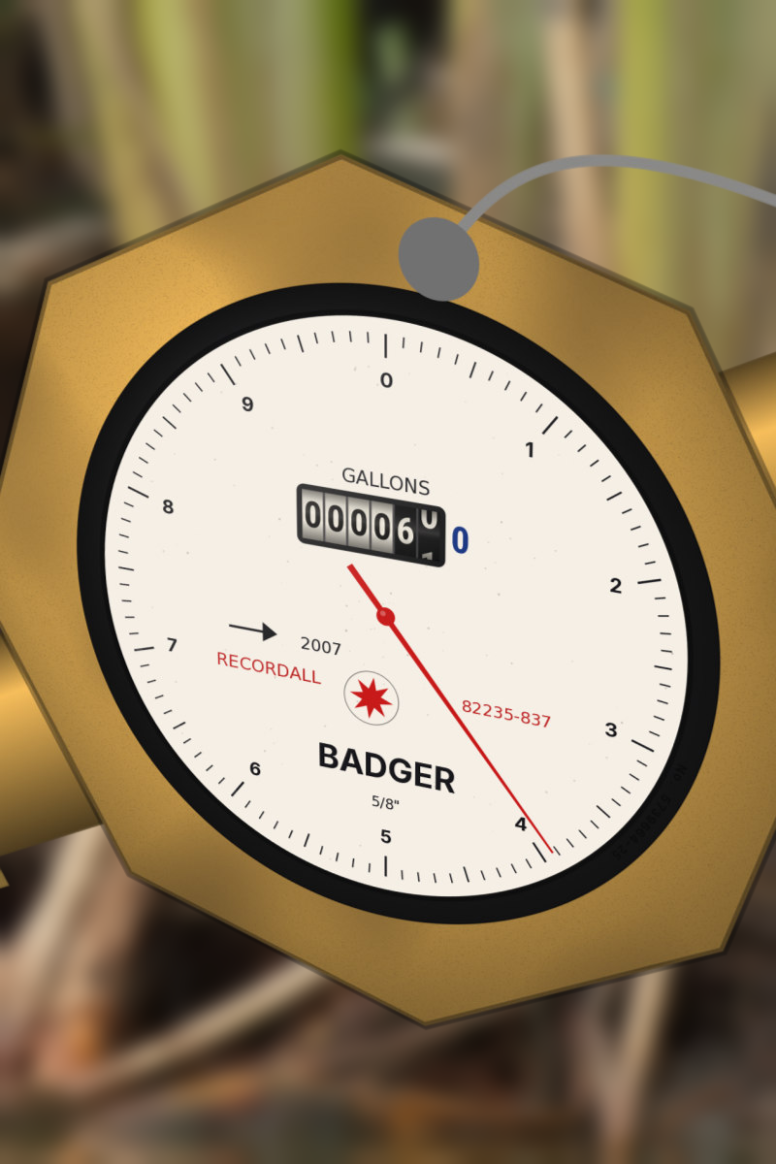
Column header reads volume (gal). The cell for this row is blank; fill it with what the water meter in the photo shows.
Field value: 603.9 gal
